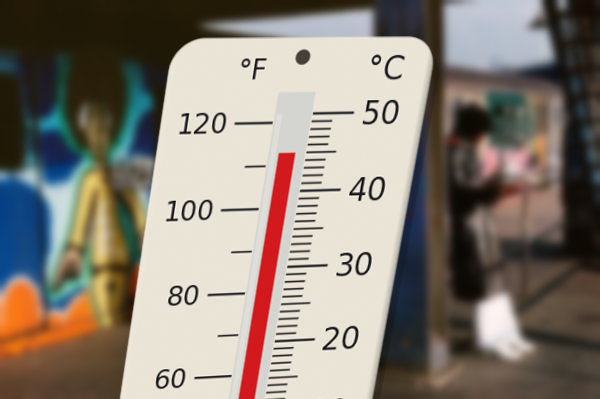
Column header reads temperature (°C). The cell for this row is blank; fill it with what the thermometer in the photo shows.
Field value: 45 °C
